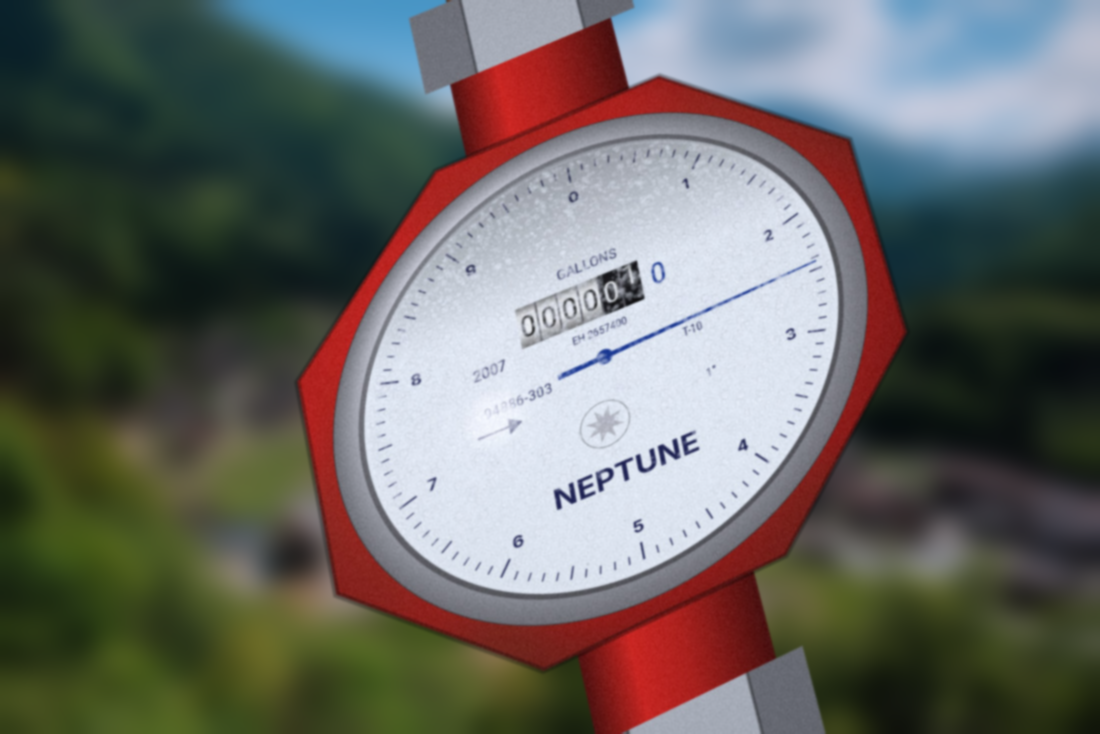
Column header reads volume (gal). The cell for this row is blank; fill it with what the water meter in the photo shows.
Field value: 12.4 gal
